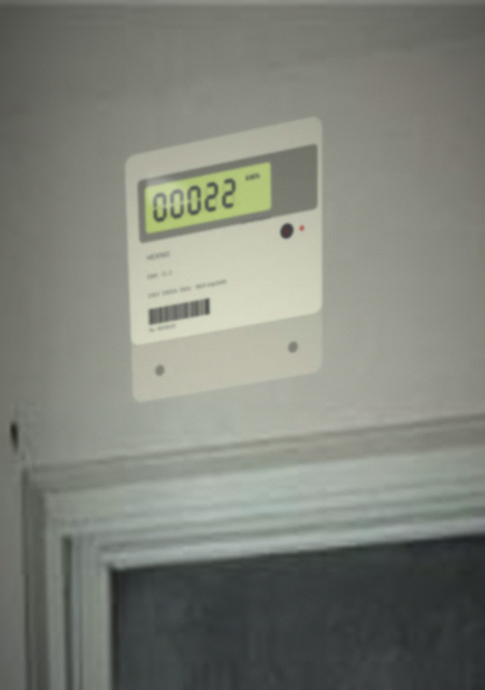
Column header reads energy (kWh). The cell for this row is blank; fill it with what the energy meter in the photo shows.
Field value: 22 kWh
